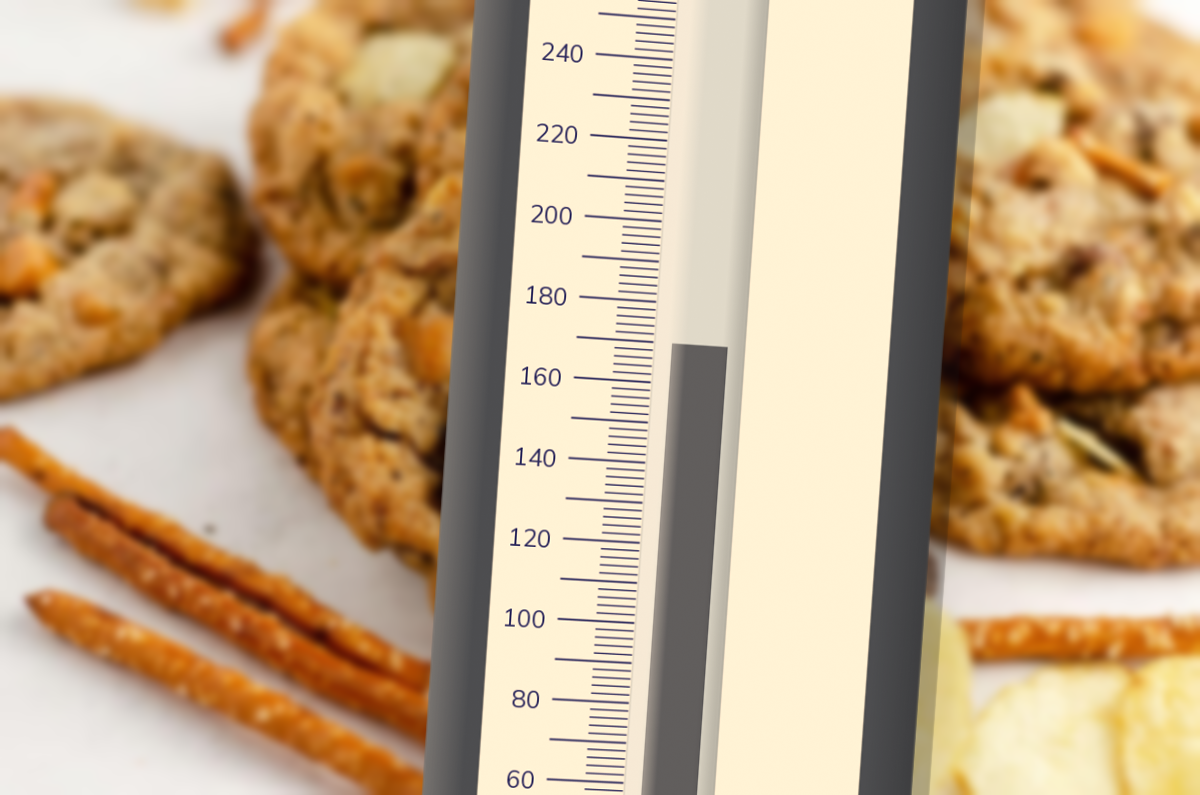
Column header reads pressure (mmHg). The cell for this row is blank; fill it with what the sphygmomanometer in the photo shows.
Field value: 170 mmHg
